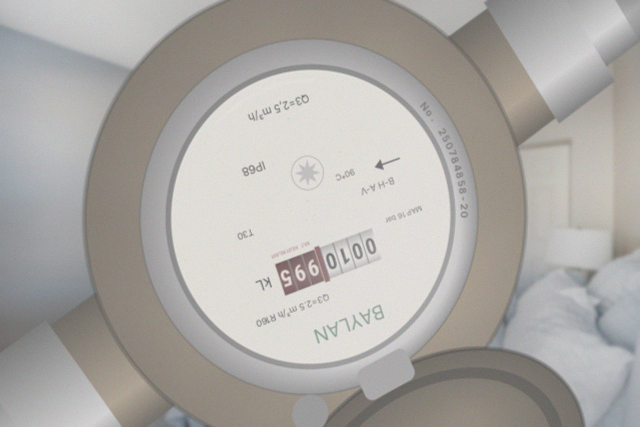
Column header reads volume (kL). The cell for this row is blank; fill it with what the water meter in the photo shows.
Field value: 10.995 kL
